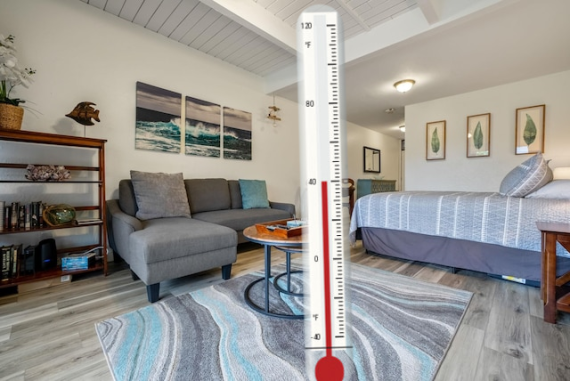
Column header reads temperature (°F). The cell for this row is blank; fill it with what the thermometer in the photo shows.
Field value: 40 °F
